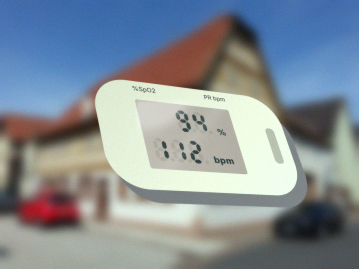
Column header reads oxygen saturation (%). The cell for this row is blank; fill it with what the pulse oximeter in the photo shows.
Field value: 94 %
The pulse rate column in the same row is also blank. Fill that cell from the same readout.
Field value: 112 bpm
